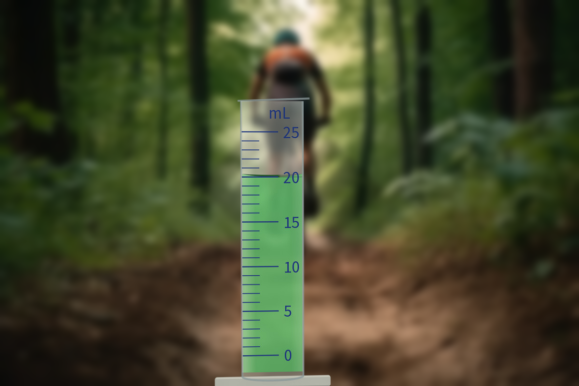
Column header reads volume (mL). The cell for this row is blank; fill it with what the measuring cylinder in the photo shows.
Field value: 20 mL
